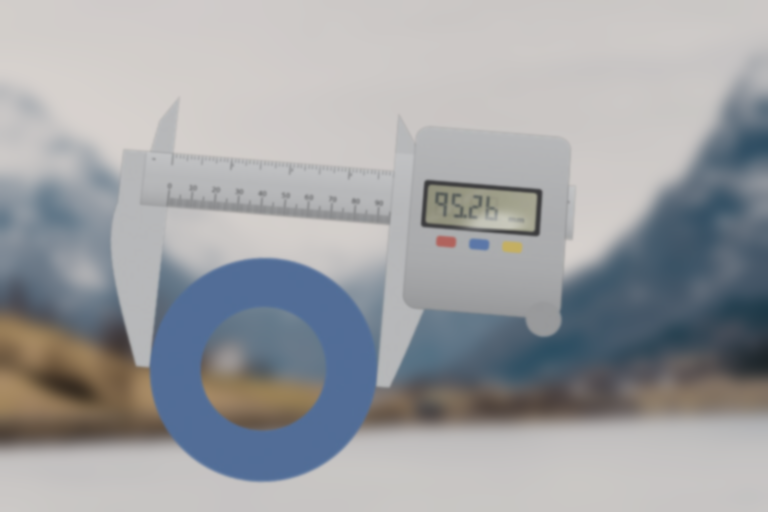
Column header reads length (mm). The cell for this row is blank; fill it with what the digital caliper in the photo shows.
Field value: 95.26 mm
